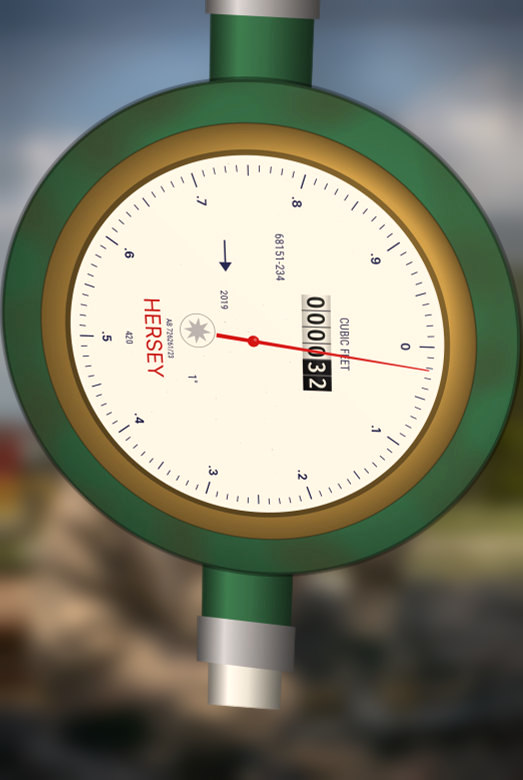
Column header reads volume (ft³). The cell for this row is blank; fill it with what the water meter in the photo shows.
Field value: 32.02 ft³
